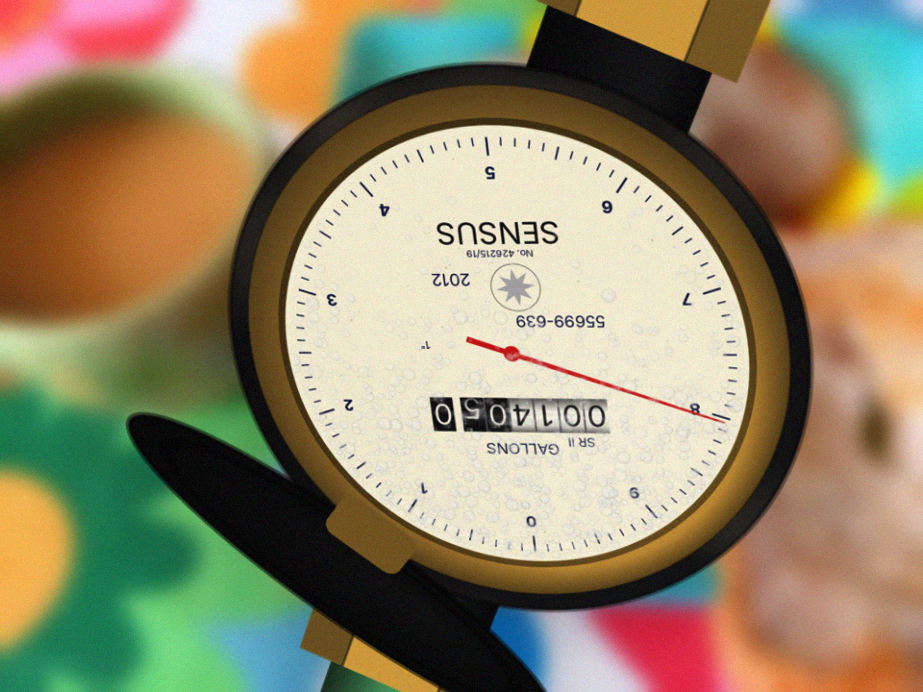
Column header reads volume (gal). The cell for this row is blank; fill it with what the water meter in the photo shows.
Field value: 14048.0 gal
